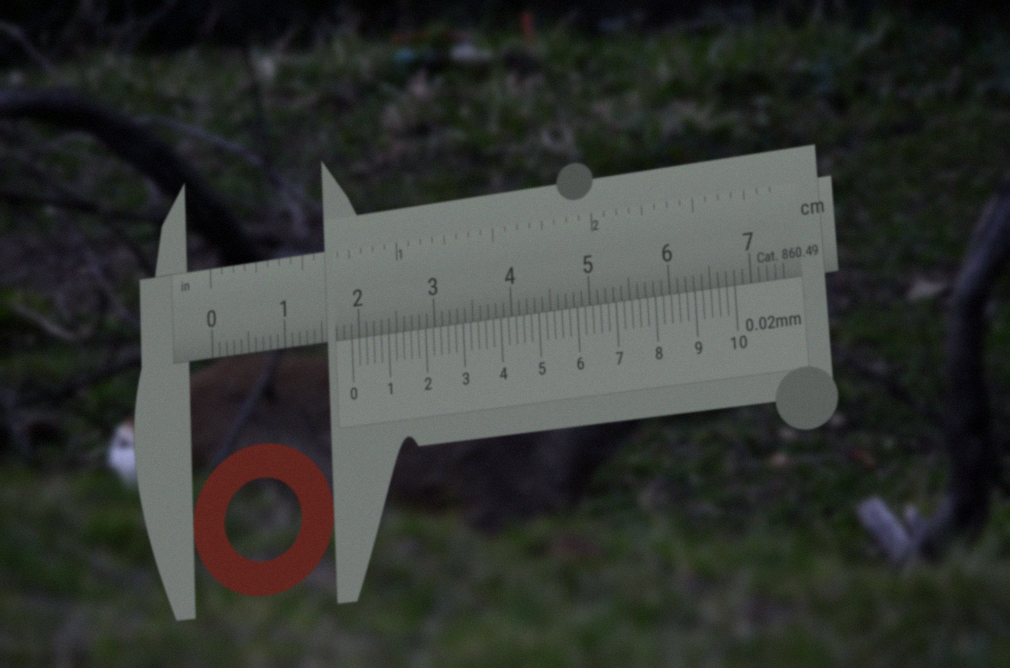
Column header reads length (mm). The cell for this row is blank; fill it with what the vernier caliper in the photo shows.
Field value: 19.0 mm
